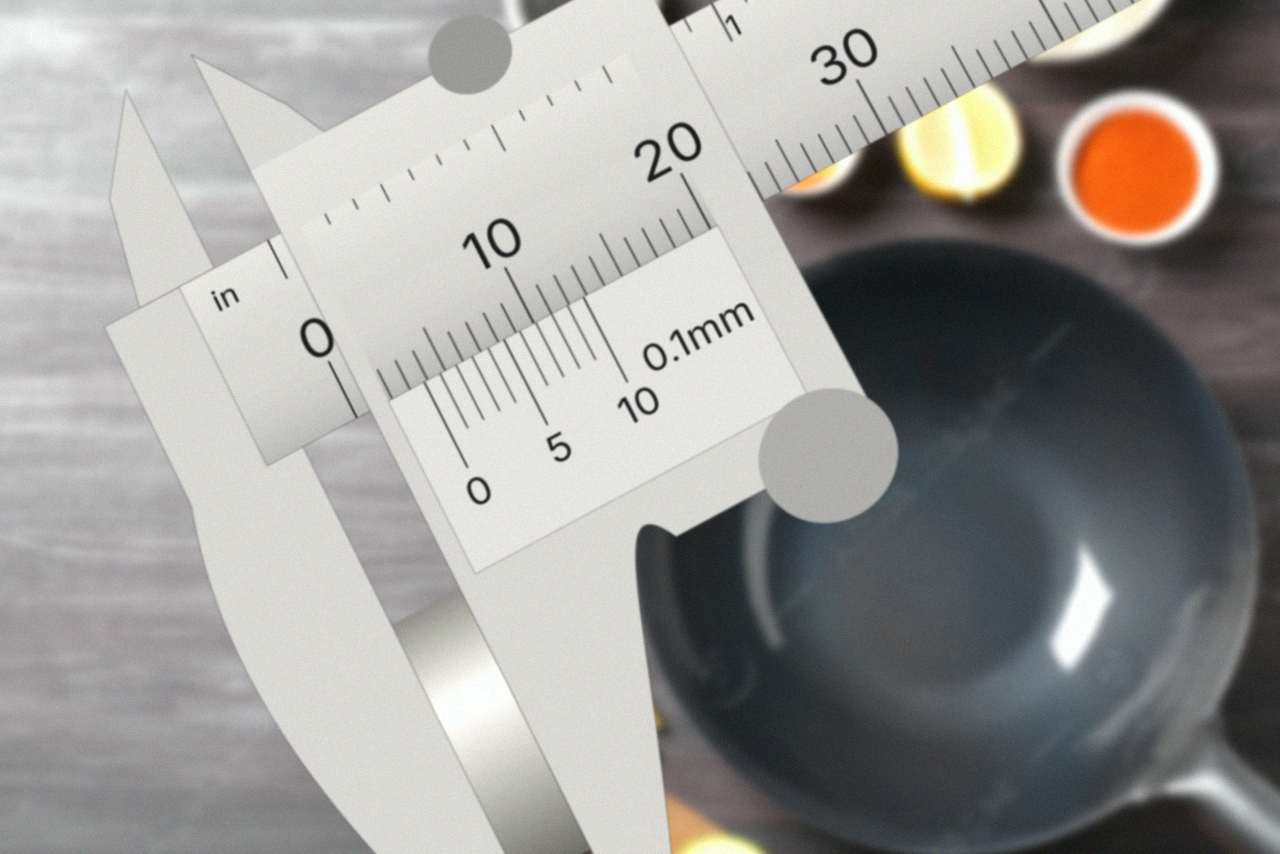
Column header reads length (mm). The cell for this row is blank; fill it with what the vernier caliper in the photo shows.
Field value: 3.8 mm
